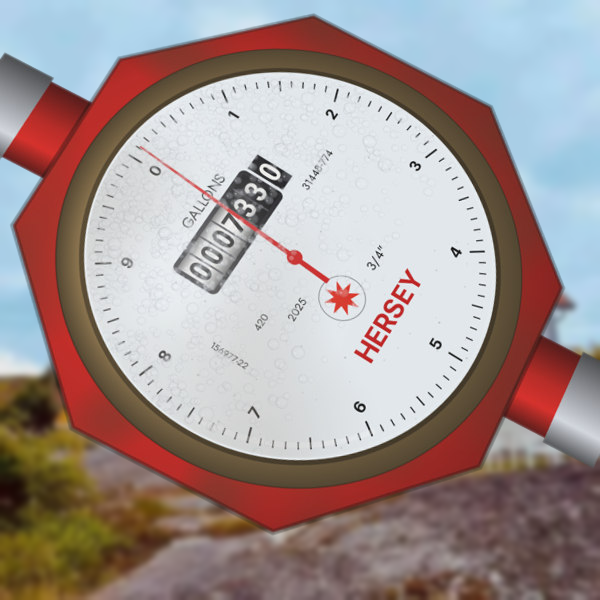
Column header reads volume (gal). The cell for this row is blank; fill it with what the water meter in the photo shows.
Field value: 7330.1 gal
